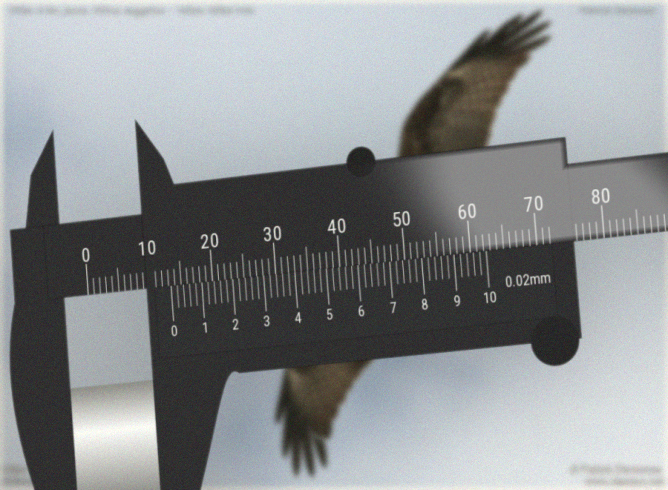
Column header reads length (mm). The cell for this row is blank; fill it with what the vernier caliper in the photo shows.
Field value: 13.4 mm
